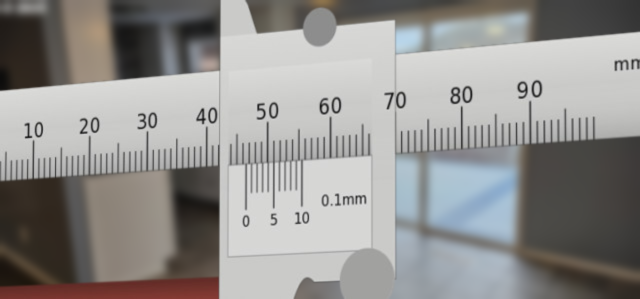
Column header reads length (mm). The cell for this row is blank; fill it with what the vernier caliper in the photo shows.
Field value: 46.5 mm
